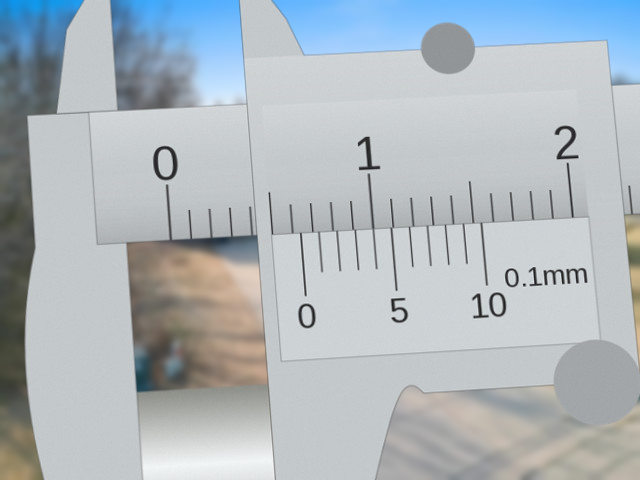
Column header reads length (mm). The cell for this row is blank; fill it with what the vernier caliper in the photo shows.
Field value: 6.4 mm
